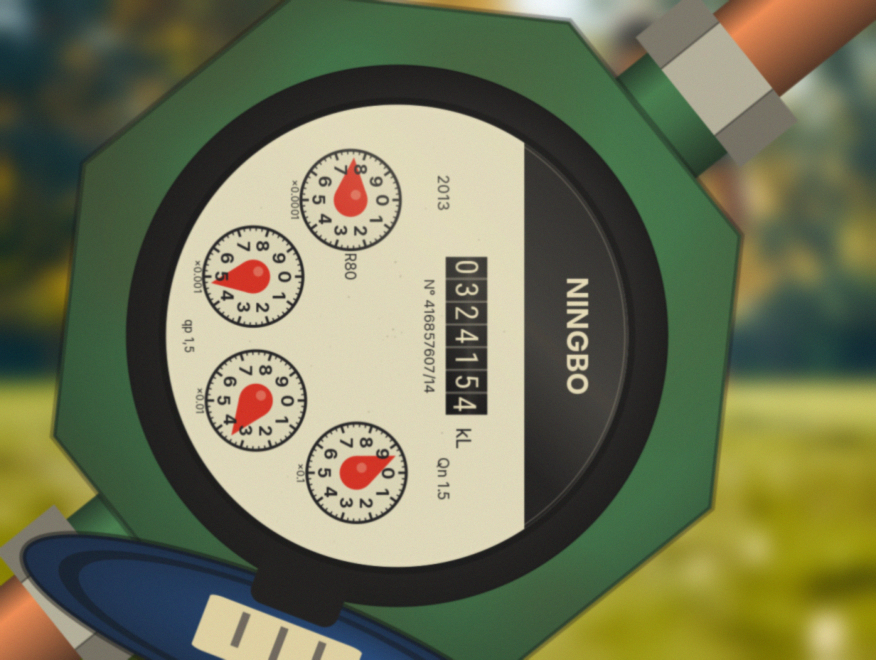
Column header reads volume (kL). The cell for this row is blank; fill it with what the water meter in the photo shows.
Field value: 324153.9347 kL
